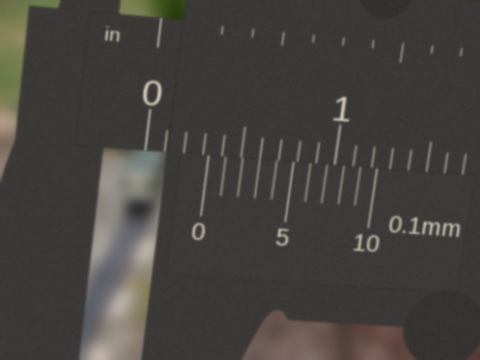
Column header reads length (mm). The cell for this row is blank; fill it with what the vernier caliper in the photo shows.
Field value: 3.3 mm
